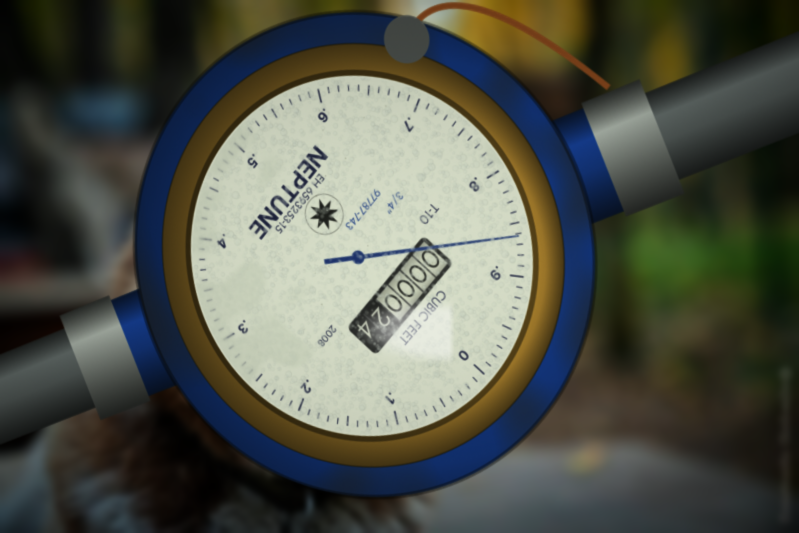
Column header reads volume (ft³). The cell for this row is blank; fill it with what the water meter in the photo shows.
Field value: 23.86 ft³
